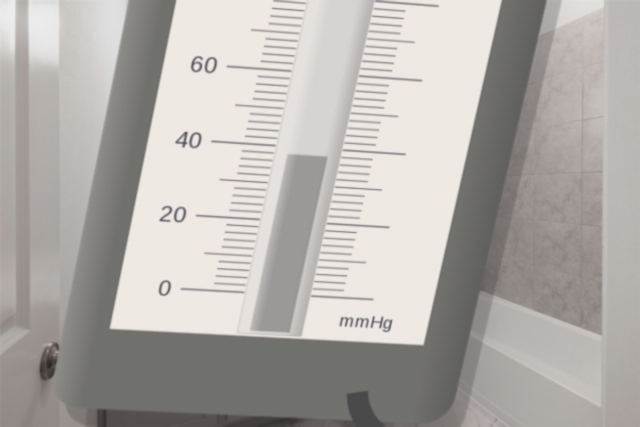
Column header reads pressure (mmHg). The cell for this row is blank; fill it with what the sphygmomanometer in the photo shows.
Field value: 38 mmHg
